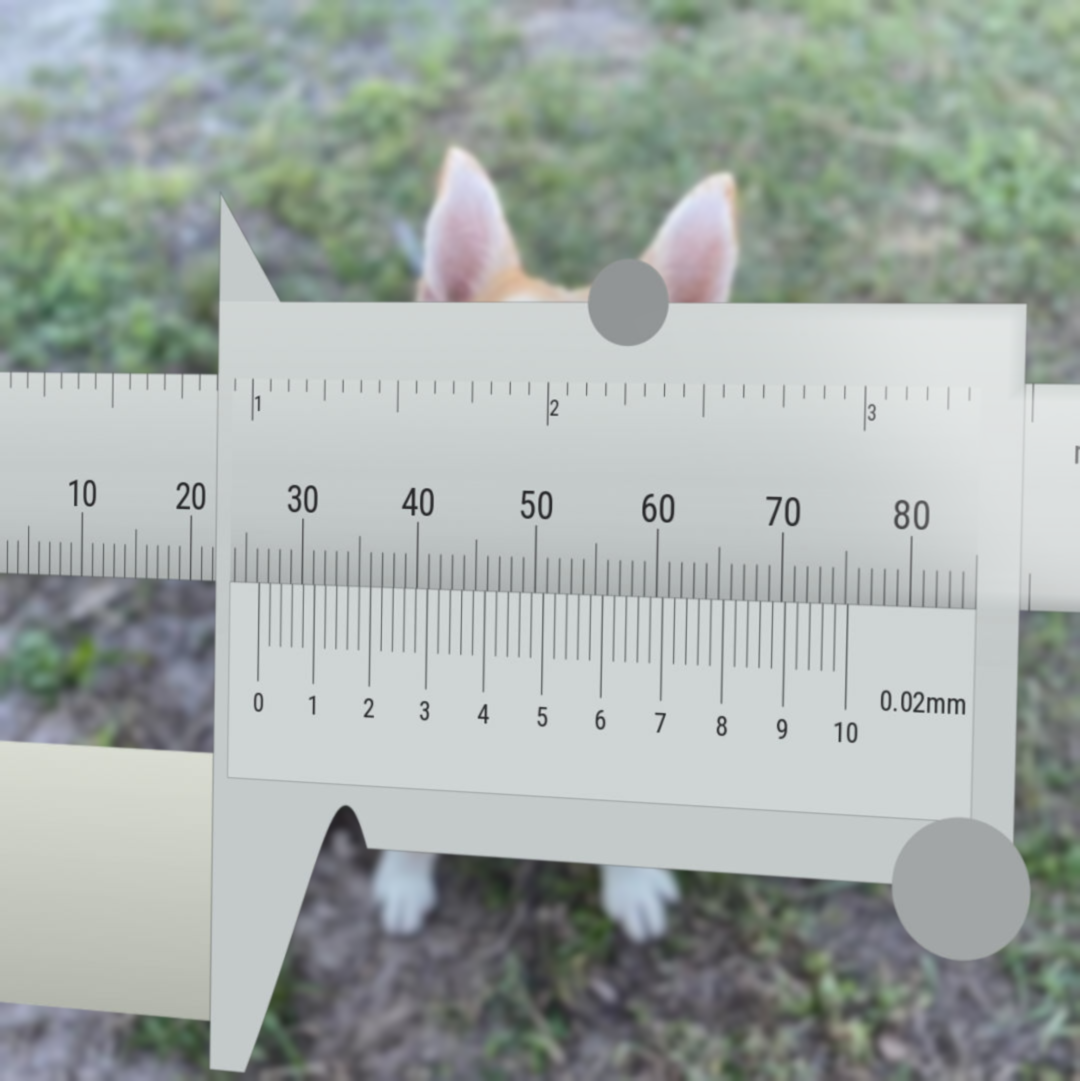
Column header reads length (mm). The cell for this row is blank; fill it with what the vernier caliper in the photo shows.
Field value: 26.2 mm
